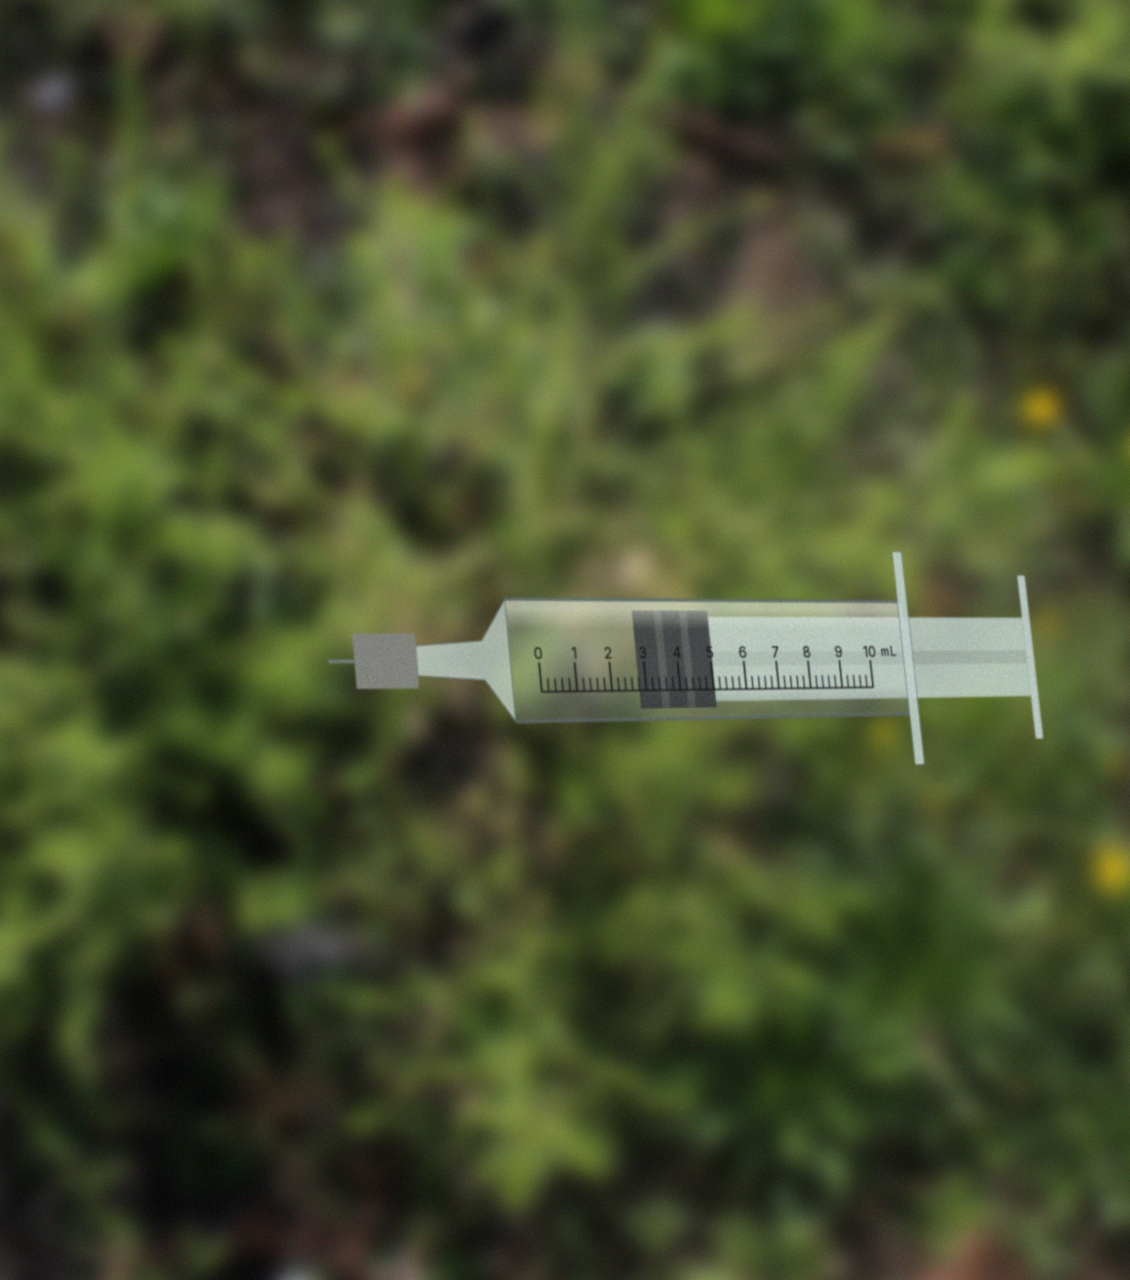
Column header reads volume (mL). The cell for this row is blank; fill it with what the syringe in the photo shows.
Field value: 2.8 mL
